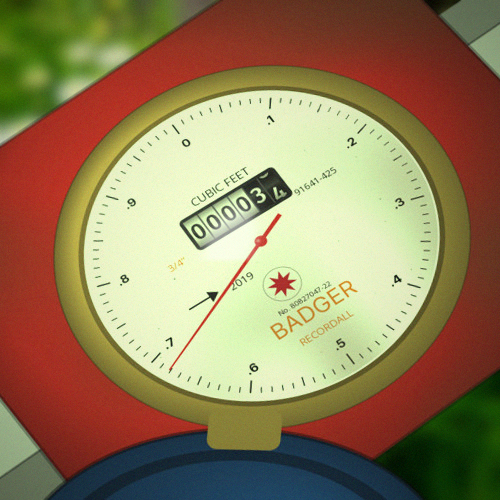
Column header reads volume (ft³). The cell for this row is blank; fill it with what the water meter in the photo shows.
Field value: 33.68 ft³
